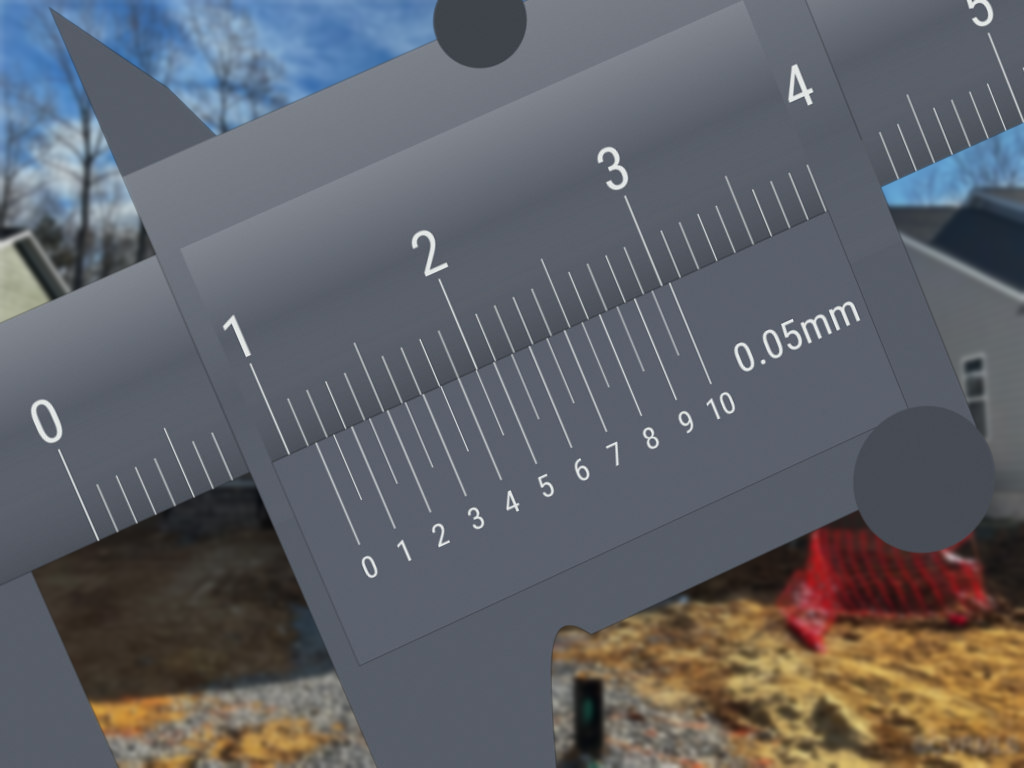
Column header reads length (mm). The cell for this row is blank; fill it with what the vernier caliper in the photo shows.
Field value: 11.4 mm
